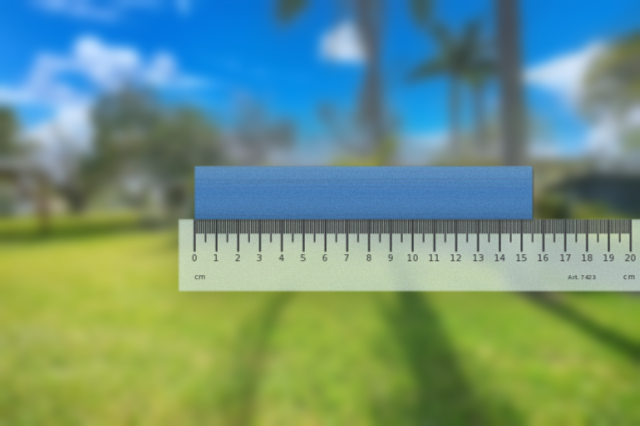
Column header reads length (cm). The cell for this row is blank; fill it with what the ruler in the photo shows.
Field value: 15.5 cm
